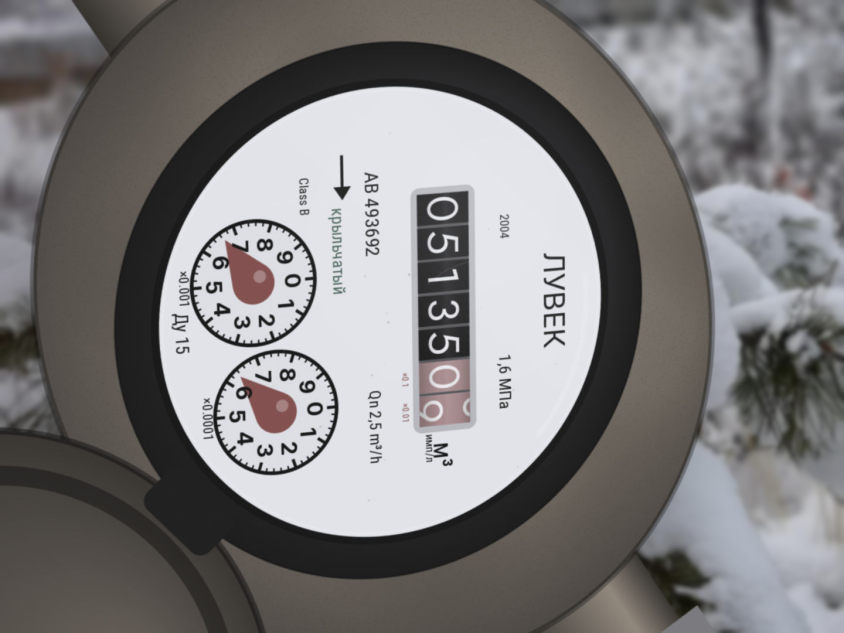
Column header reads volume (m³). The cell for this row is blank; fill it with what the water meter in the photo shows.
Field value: 5135.0866 m³
